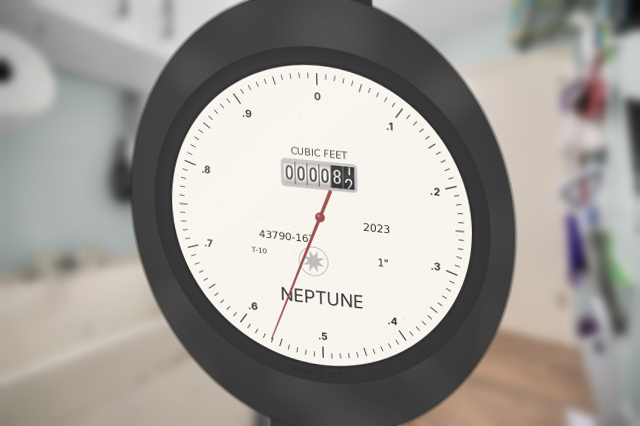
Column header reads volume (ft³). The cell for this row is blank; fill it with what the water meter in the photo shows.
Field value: 81.56 ft³
